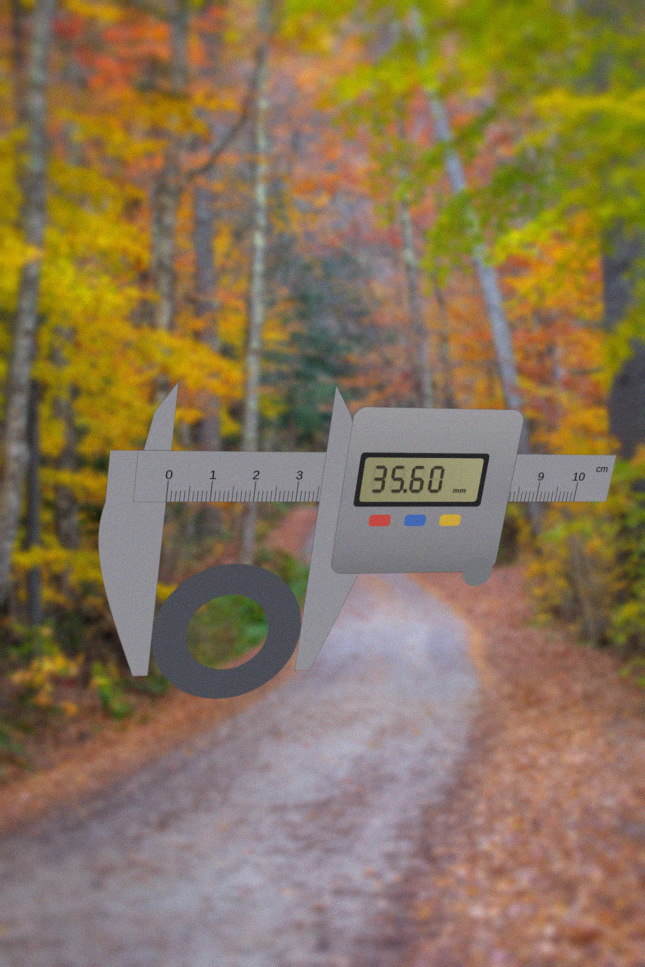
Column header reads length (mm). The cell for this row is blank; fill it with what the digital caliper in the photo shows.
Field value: 35.60 mm
